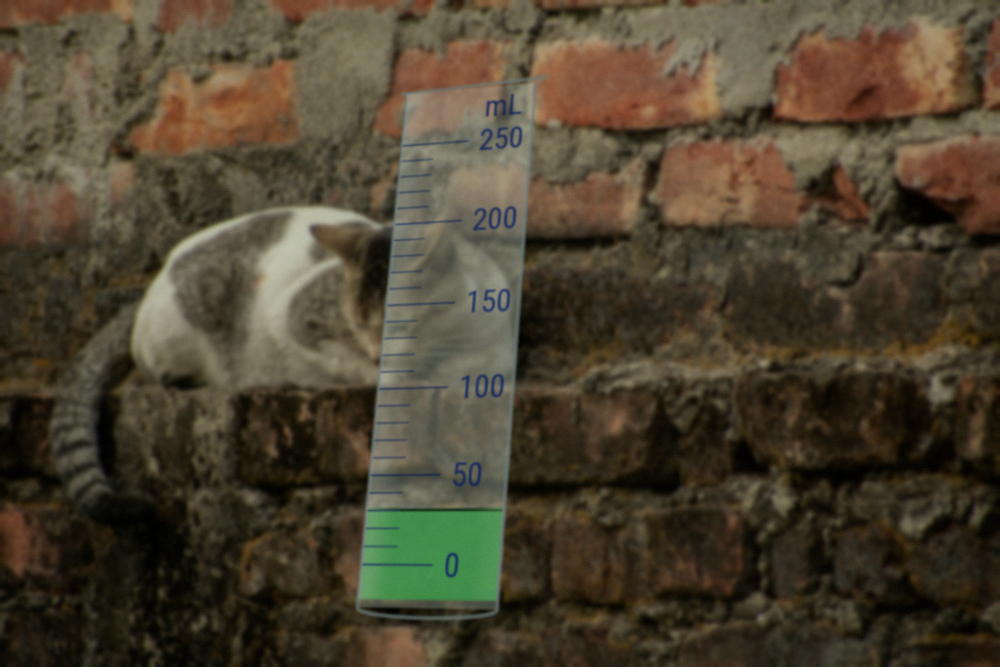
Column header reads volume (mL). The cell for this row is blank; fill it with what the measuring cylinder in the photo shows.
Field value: 30 mL
